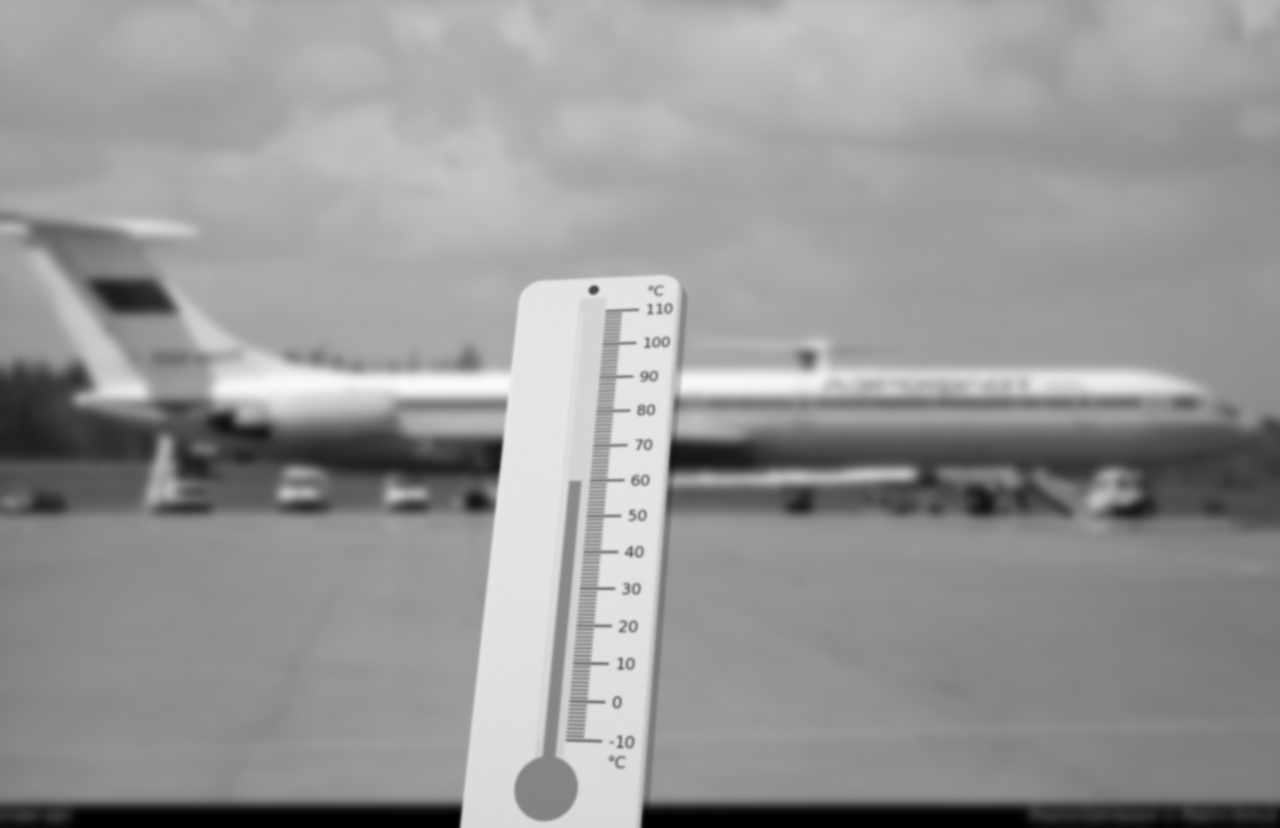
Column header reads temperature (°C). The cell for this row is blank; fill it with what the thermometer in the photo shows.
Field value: 60 °C
